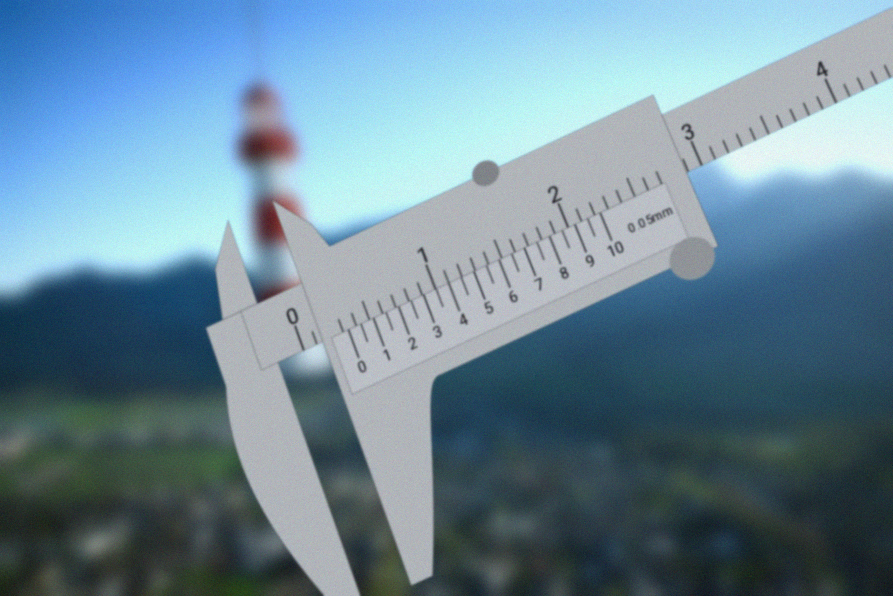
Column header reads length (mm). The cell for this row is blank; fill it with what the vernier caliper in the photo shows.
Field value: 3.4 mm
